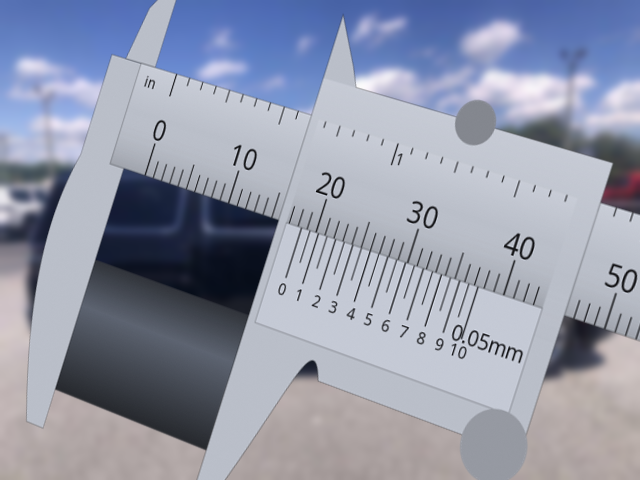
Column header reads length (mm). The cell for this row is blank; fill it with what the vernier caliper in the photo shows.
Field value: 18.4 mm
